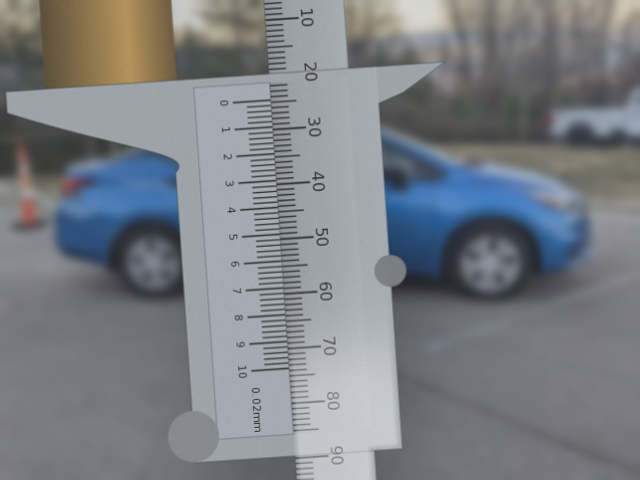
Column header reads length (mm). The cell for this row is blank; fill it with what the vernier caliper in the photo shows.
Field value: 24.6 mm
